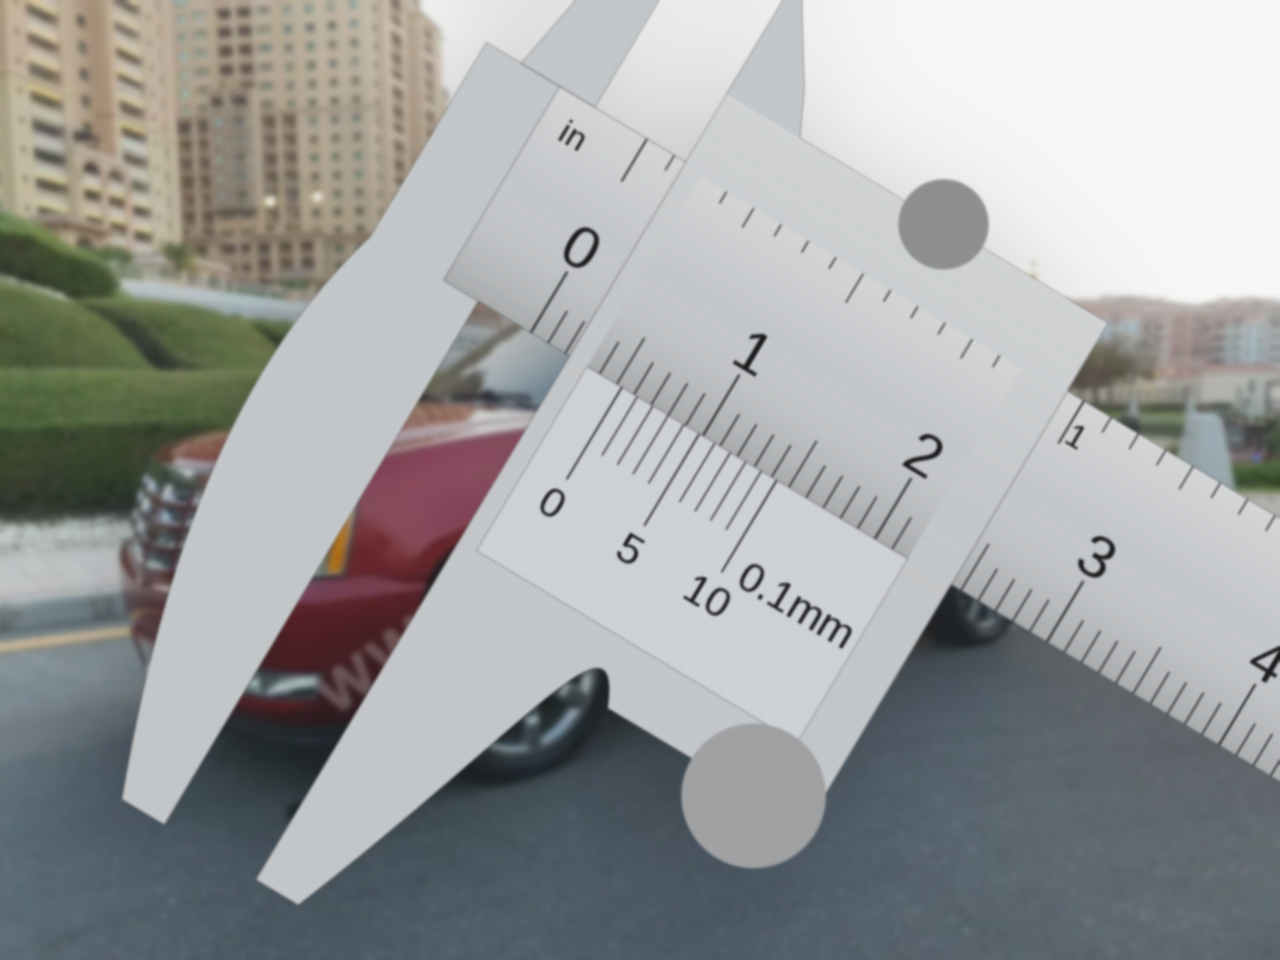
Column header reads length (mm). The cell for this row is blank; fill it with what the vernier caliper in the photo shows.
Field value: 5.3 mm
